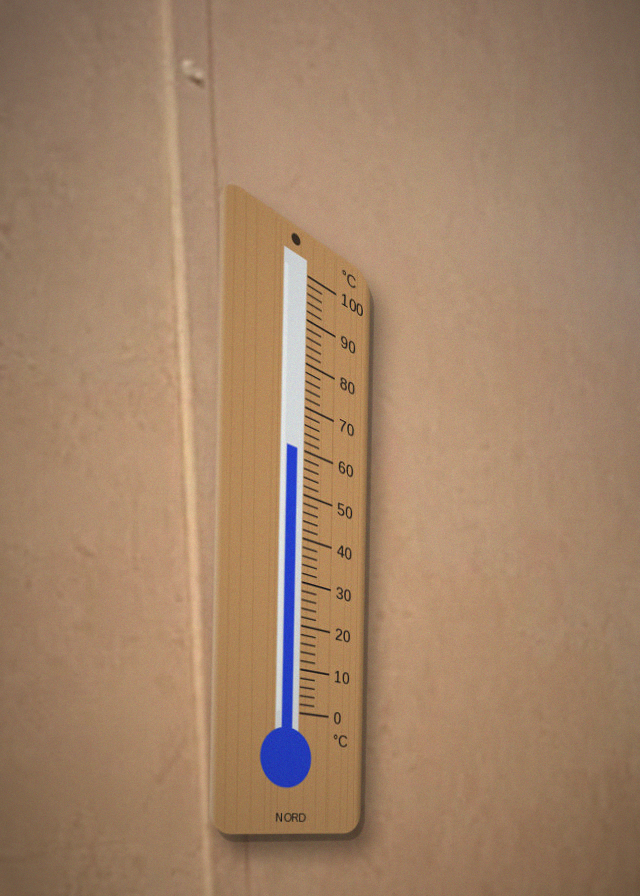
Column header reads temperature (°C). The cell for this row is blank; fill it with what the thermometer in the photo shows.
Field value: 60 °C
